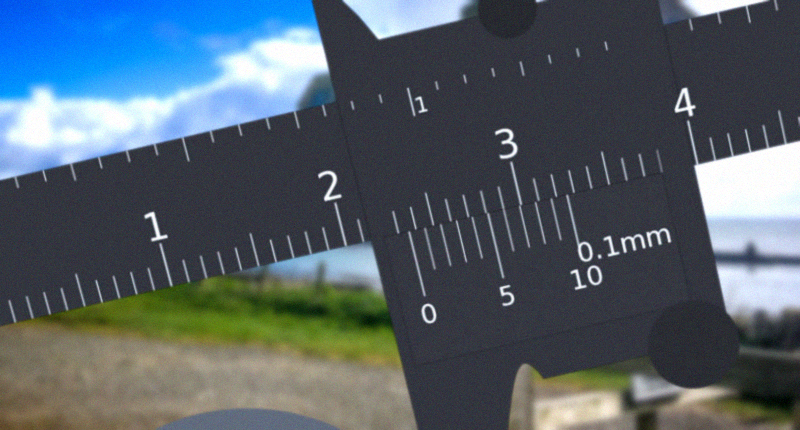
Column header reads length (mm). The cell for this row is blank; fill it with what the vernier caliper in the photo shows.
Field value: 23.6 mm
